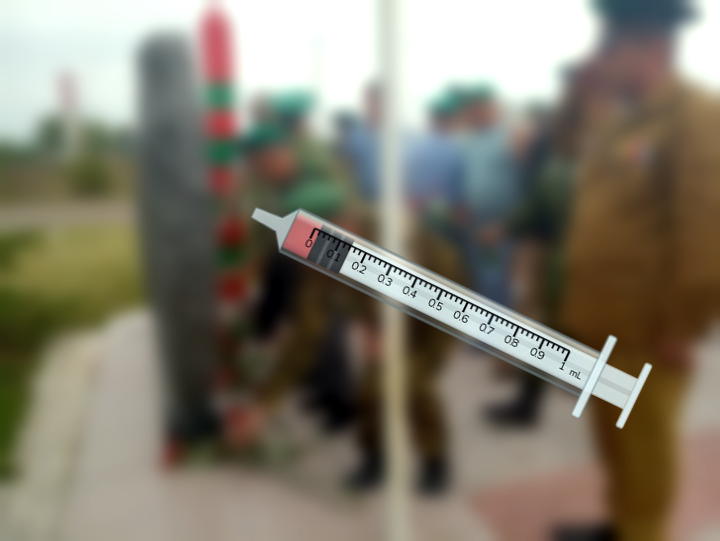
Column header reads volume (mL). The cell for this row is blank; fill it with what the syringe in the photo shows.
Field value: 0.02 mL
